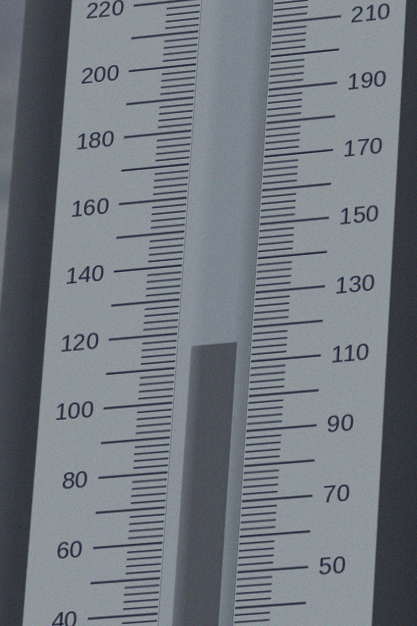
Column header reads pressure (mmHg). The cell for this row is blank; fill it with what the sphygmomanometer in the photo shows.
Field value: 116 mmHg
